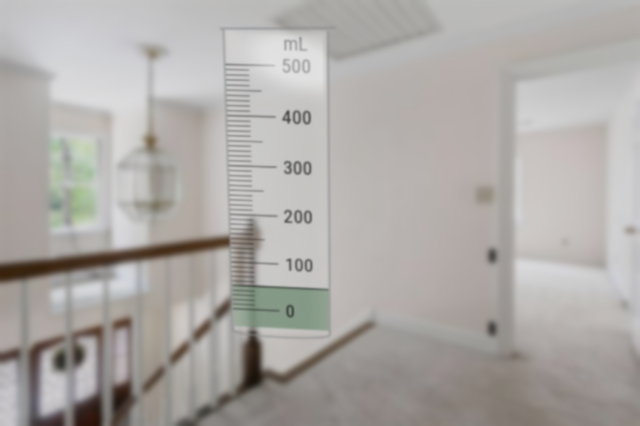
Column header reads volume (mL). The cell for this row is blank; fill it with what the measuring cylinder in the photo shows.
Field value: 50 mL
